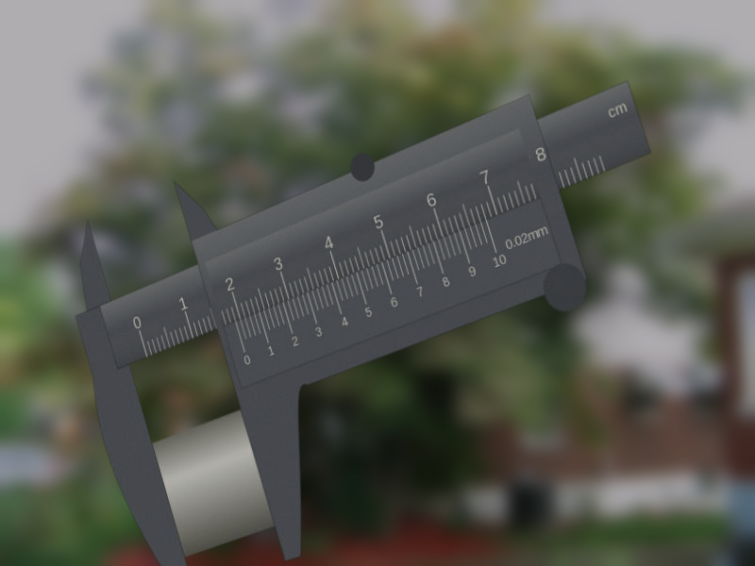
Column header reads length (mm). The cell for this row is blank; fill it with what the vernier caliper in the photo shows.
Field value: 19.0 mm
